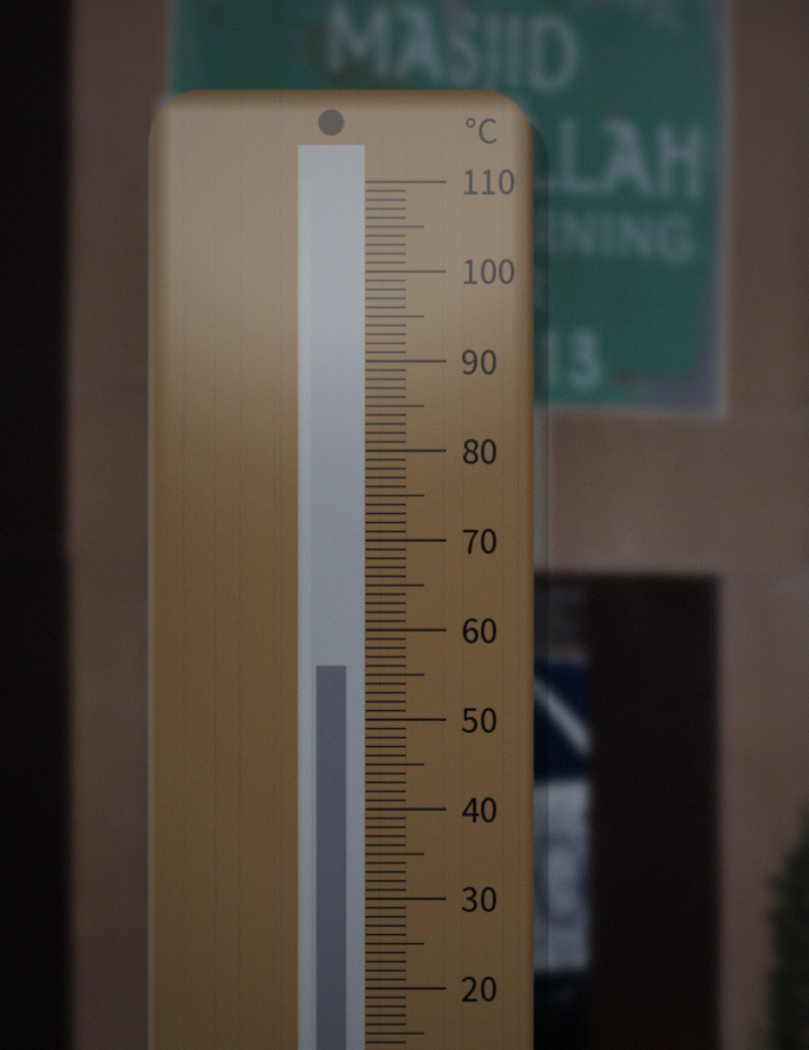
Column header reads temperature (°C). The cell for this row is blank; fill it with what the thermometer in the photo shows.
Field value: 56 °C
